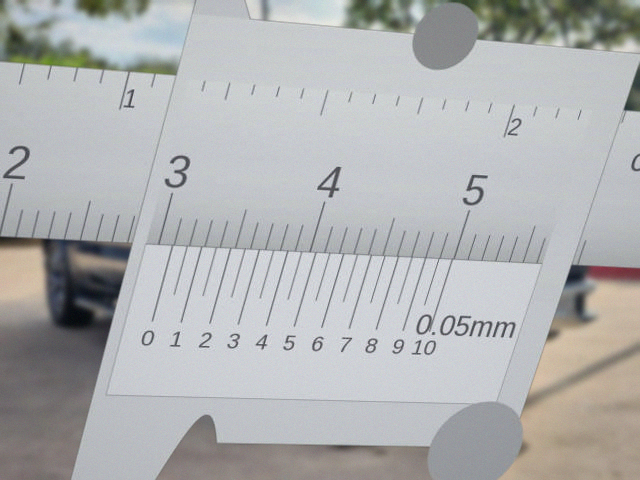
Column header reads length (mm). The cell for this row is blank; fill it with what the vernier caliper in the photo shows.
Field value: 30.9 mm
